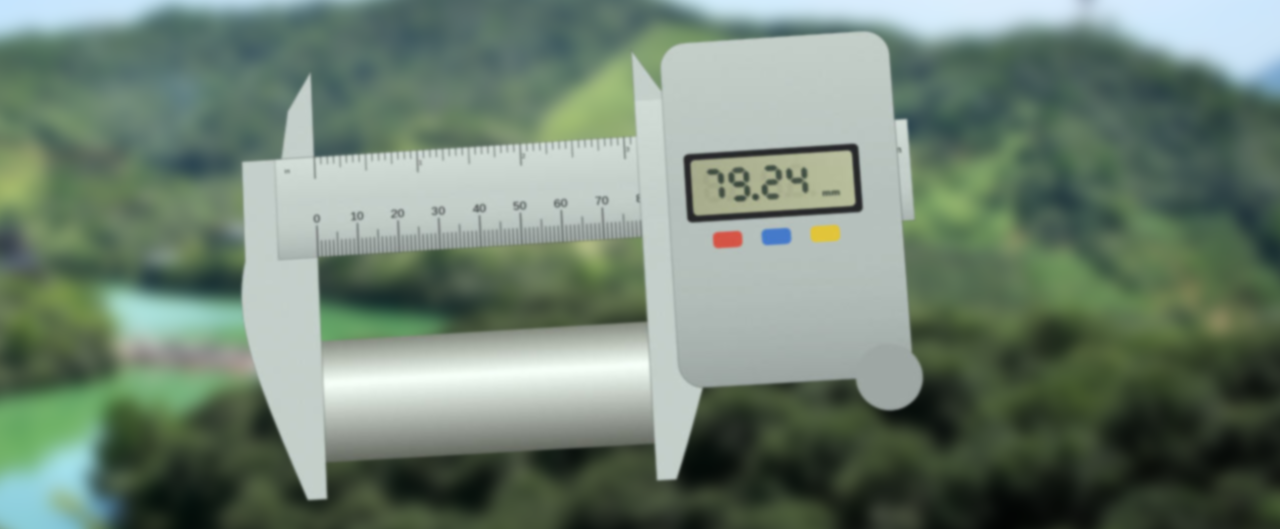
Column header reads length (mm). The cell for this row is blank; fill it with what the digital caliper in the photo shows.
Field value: 79.24 mm
